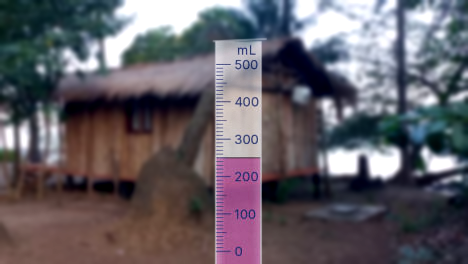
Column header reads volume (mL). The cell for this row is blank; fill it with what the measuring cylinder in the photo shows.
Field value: 250 mL
